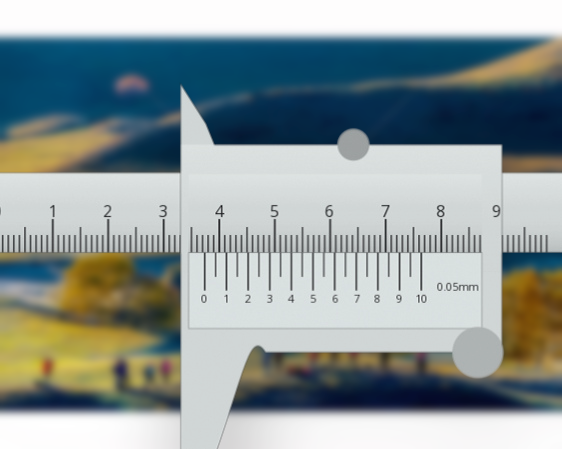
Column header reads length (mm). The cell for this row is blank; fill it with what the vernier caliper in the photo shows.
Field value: 37.4 mm
